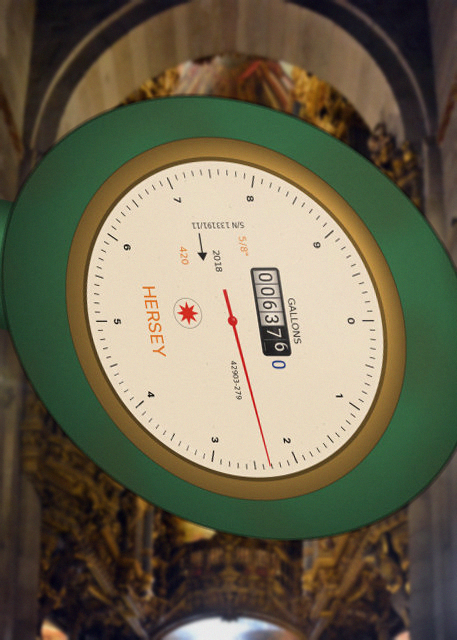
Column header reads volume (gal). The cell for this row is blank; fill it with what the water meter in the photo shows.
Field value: 63762.3 gal
